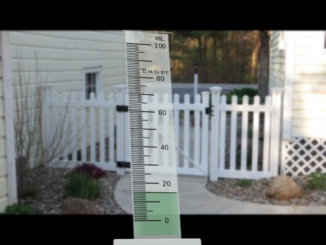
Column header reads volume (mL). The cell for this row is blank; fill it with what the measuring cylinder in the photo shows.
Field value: 15 mL
